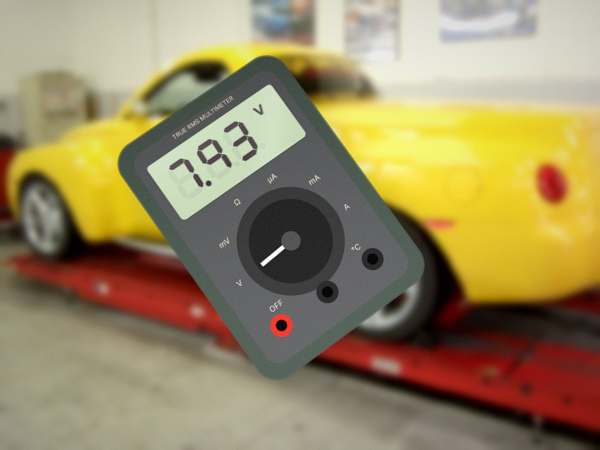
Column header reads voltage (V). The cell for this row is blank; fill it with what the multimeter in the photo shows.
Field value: 7.93 V
